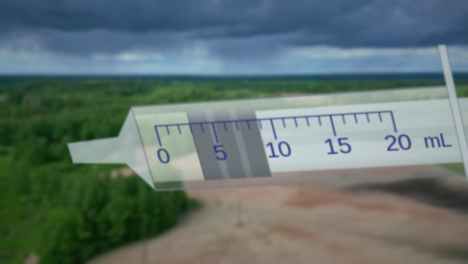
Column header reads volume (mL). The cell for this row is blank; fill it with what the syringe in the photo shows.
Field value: 3 mL
